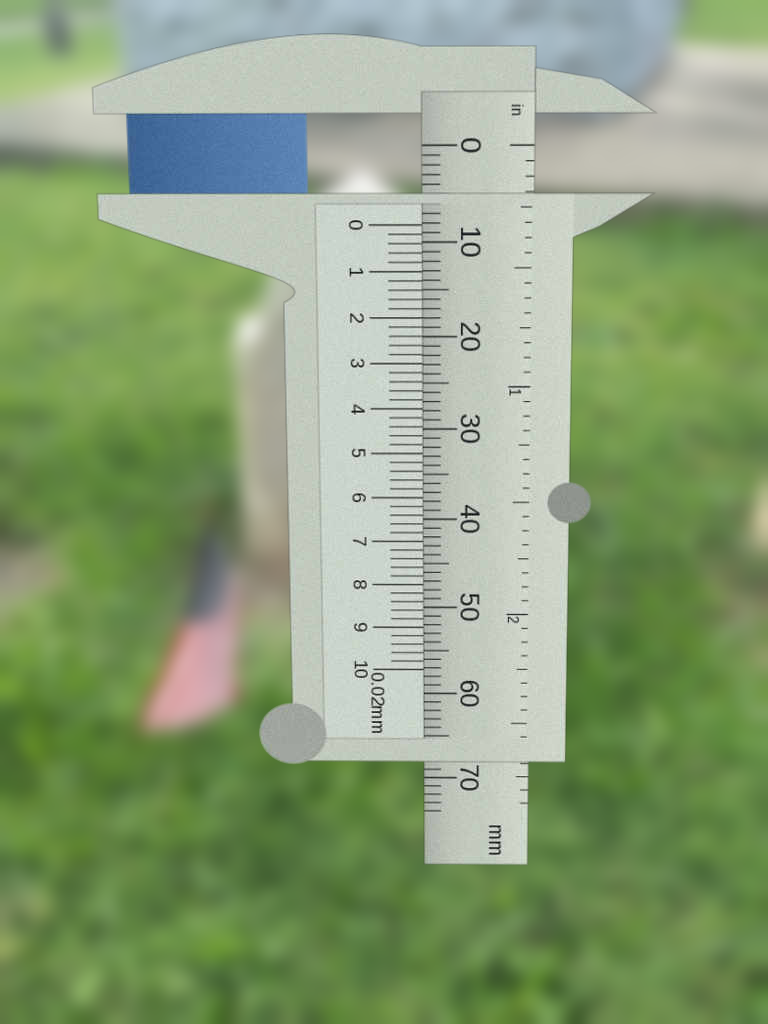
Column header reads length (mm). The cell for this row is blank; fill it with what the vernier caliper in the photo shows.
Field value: 8.2 mm
